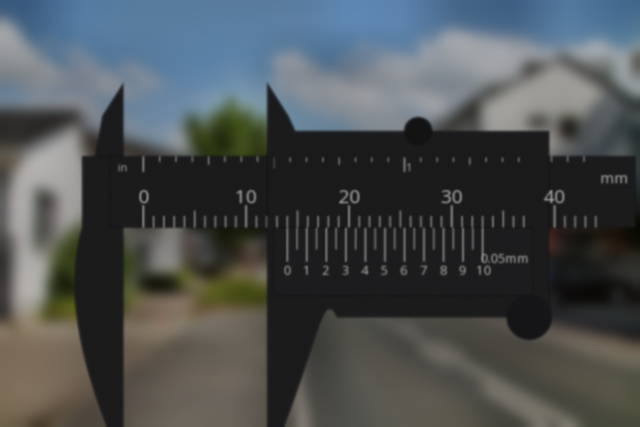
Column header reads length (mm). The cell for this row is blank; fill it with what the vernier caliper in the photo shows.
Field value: 14.0 mm
